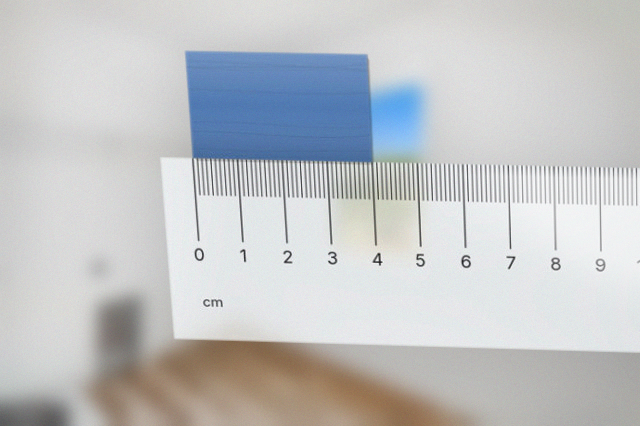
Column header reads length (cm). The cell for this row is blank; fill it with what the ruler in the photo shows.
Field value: 4 cm
